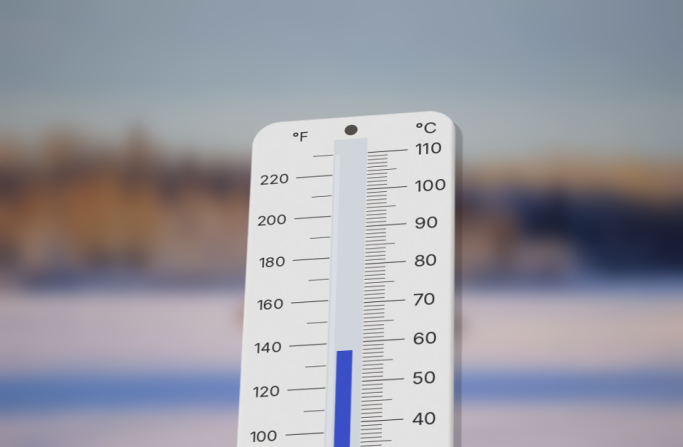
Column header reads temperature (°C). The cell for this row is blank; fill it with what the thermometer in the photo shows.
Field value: 58 °C
